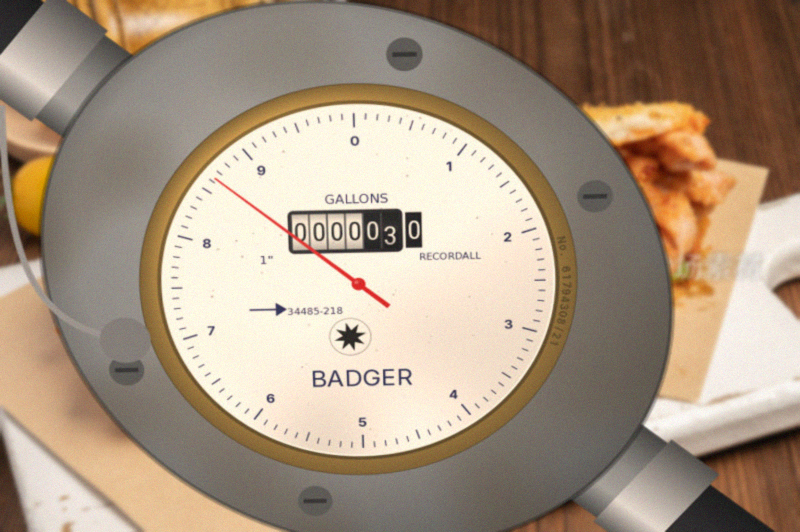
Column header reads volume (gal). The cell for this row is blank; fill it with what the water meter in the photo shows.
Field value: 28.6 gal
